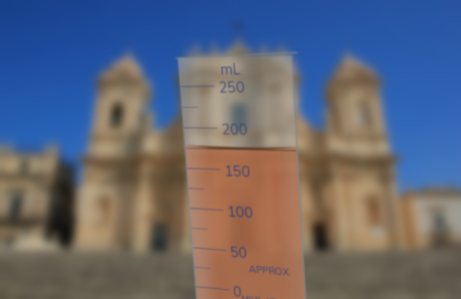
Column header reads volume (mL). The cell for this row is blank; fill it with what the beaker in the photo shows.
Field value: 175 mL
